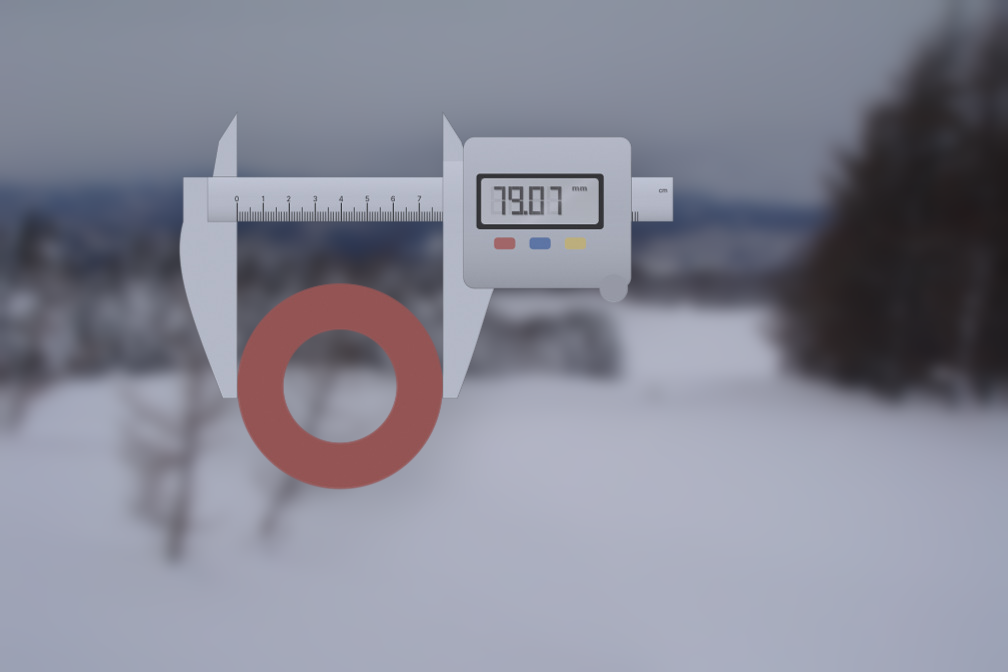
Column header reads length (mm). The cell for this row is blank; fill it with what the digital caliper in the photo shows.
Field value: 79.07 mm
